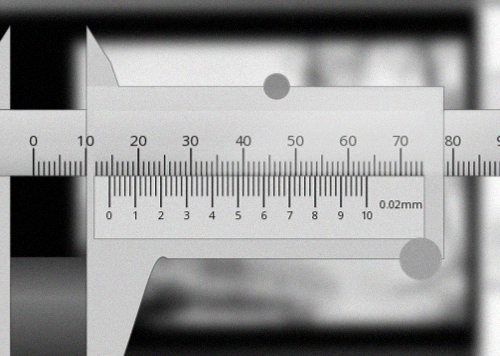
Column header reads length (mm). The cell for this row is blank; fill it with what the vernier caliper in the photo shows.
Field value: 14.5 mm
